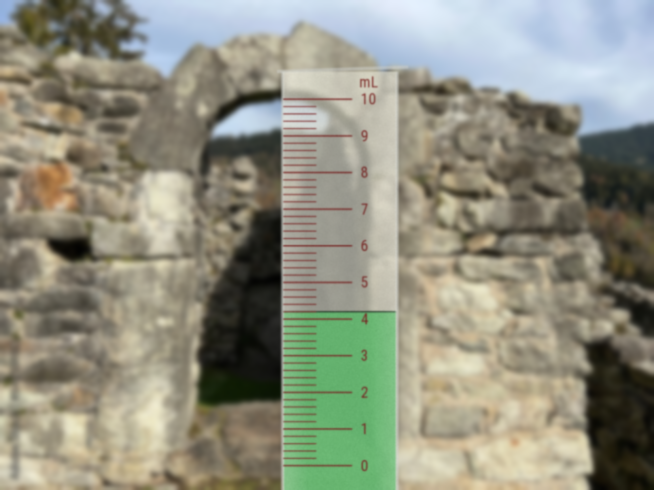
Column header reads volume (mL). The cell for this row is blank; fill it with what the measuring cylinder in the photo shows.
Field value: 4.2 mL
